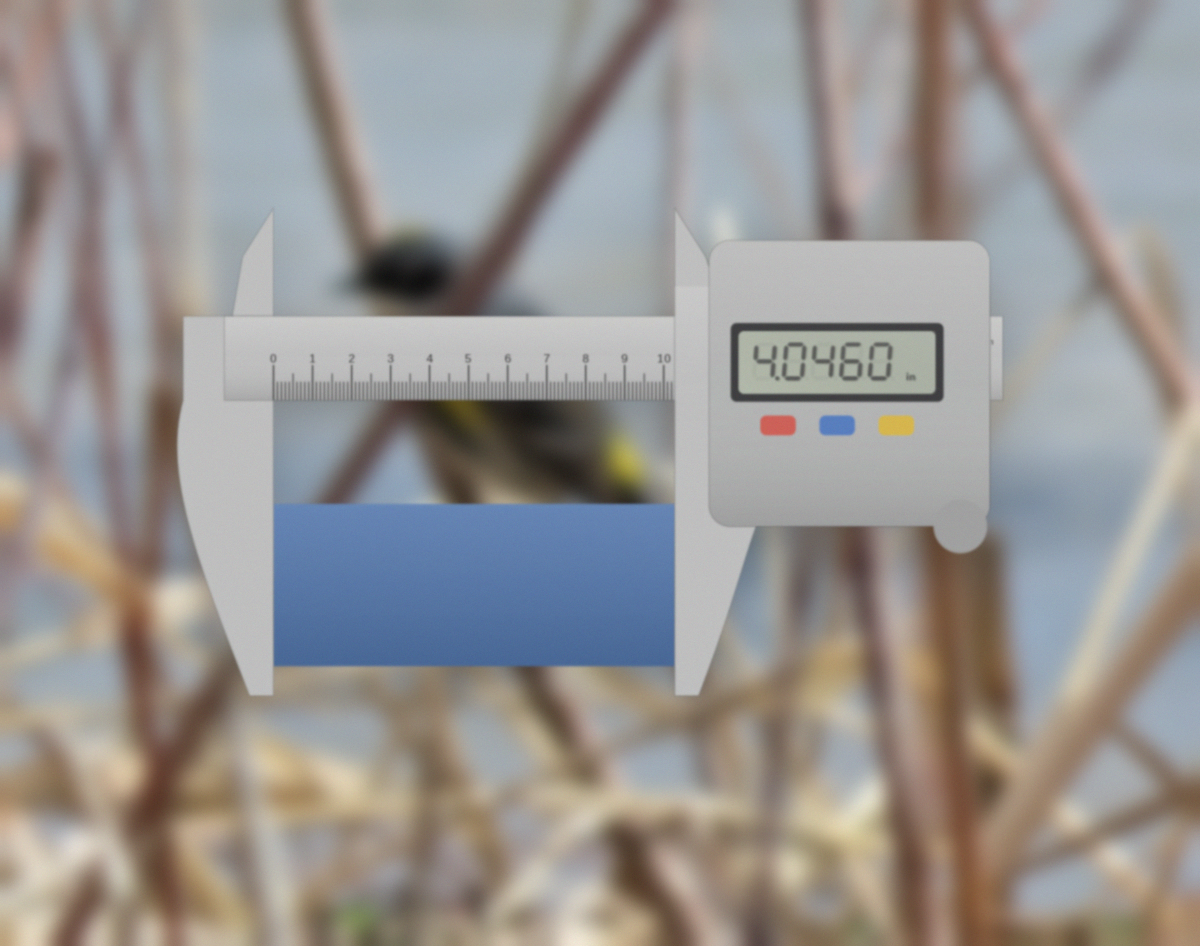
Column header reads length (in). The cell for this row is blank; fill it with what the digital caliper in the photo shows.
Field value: 4.0460 in
